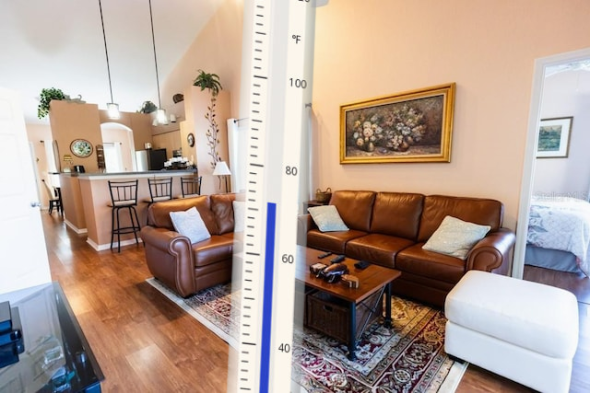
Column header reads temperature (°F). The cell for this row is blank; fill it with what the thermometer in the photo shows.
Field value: 72 °F
